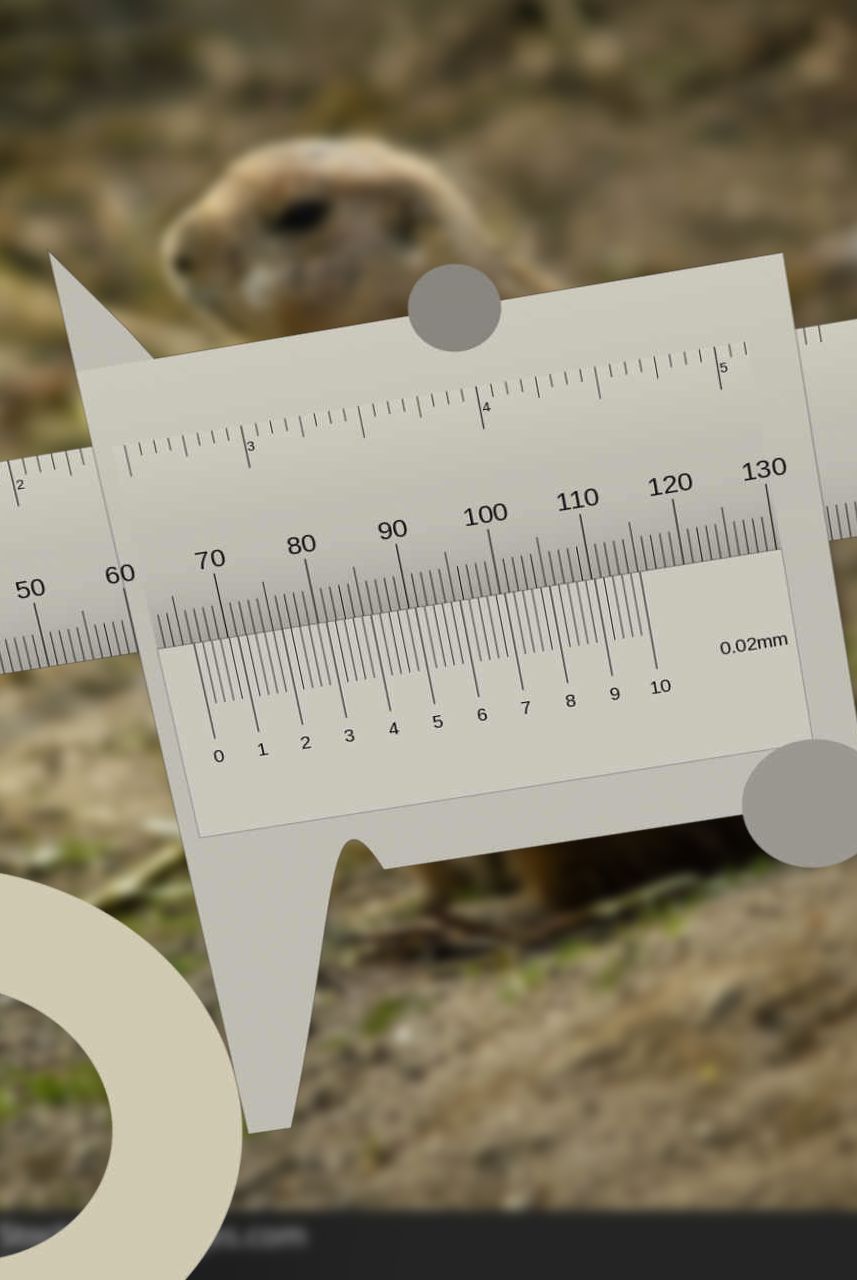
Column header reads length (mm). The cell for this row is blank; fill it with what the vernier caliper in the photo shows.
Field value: 66.2 mm
